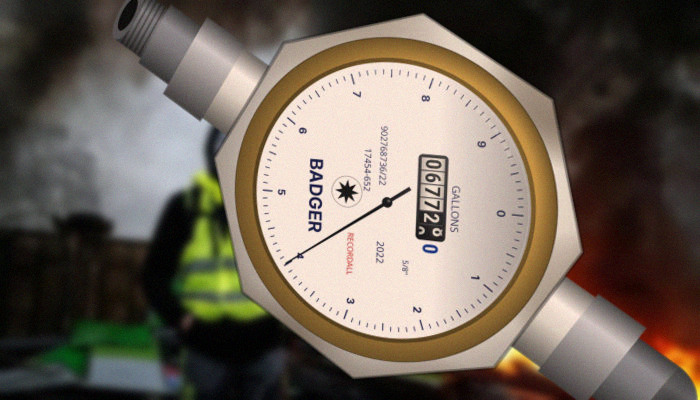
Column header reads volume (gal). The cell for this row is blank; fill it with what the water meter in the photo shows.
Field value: 677284.0 gal
